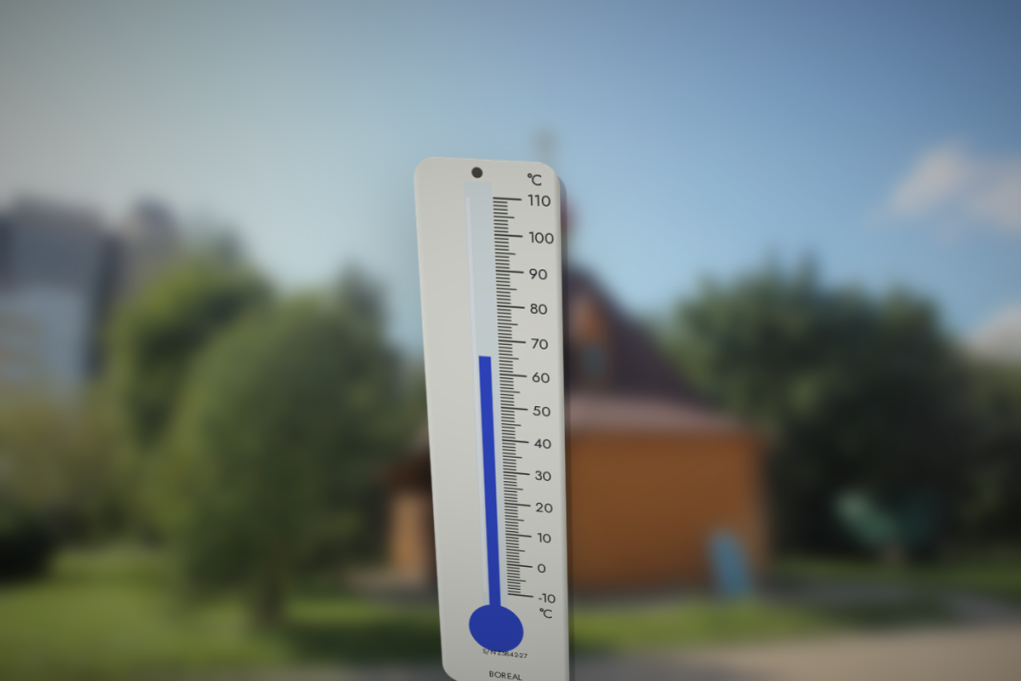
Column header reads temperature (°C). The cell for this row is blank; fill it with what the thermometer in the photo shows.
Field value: 65 °C
